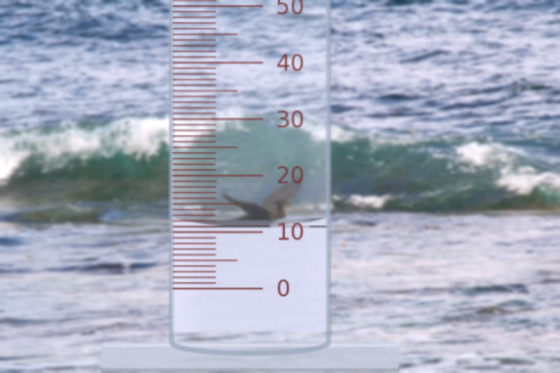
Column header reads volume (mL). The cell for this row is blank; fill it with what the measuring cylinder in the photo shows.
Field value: 11 mL
